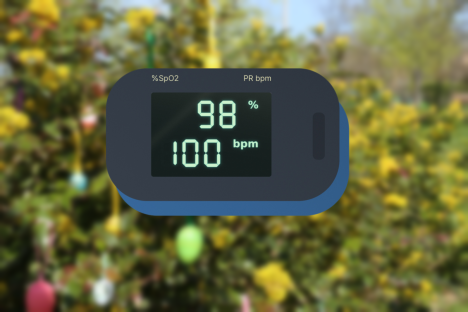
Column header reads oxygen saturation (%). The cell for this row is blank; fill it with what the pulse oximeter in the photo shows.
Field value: 98 %
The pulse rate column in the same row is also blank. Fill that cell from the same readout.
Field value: 100 bpm
